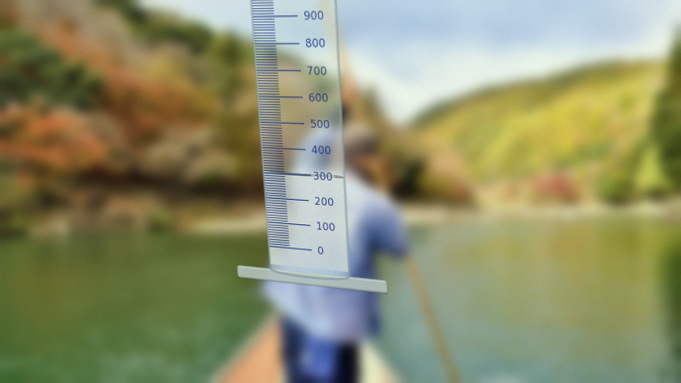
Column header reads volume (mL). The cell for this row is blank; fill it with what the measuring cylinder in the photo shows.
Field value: 300 mL
